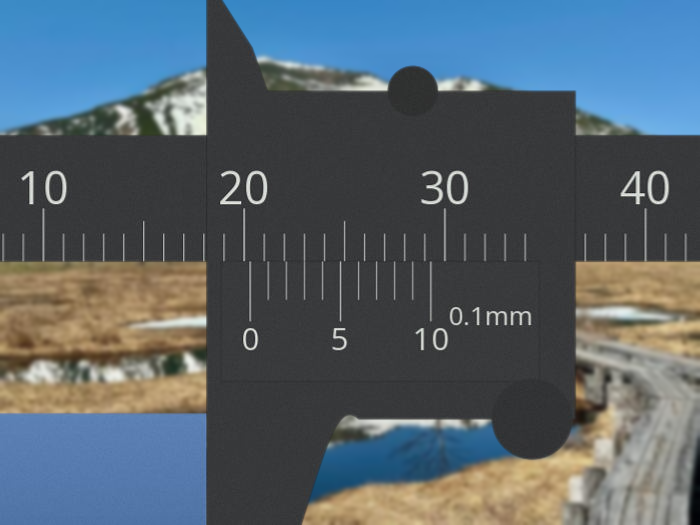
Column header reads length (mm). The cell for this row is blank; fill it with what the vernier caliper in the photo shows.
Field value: 20.3 mm
